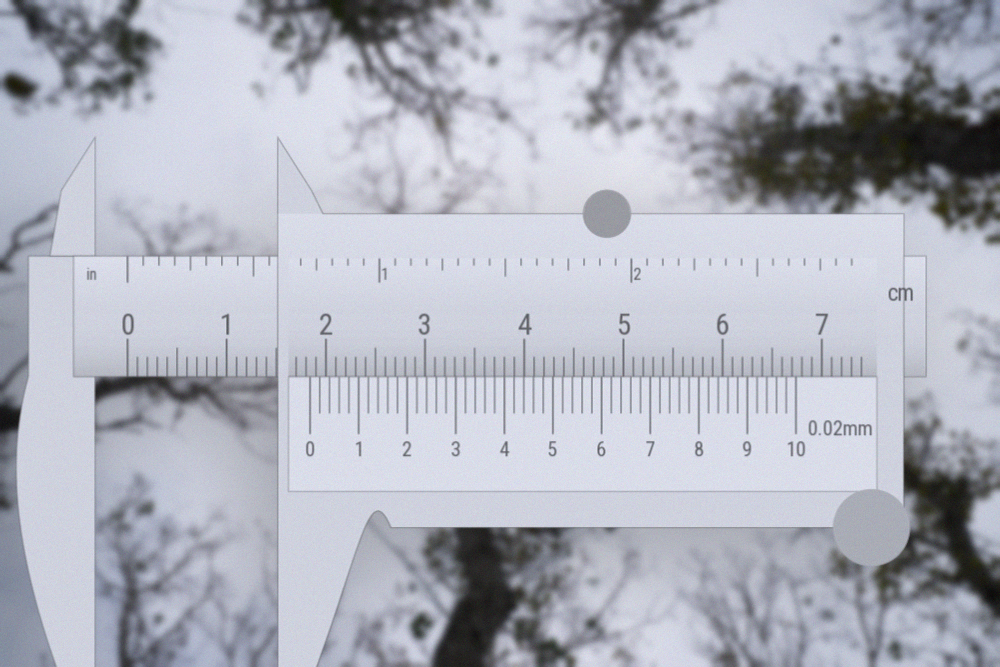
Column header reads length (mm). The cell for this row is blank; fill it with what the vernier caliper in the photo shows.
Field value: 18.4 mm
